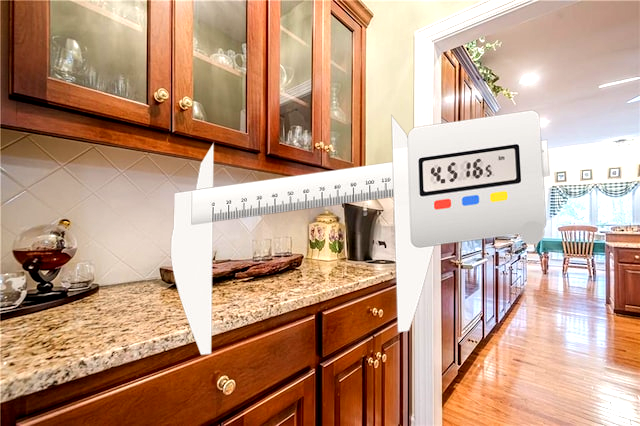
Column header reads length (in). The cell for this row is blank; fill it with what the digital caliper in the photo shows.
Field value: 4.5165 in
